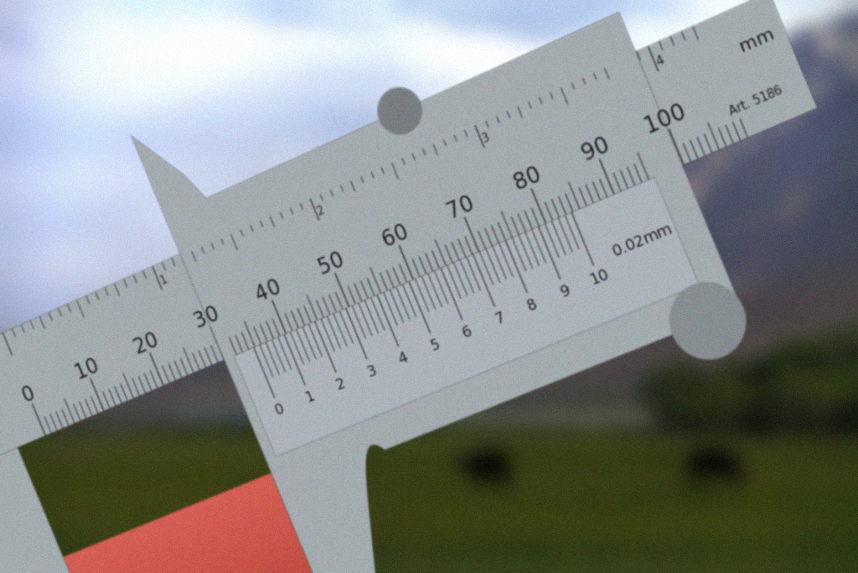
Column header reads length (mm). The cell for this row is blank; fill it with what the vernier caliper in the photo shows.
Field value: 34.8 mm
